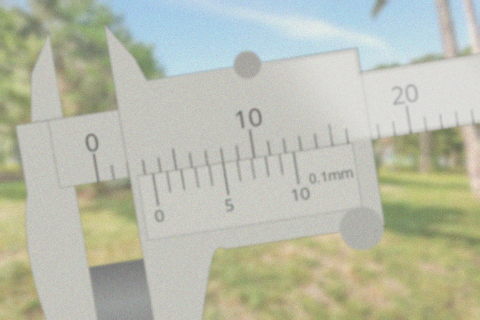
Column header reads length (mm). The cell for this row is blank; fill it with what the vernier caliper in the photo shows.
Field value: 3.5 mm
